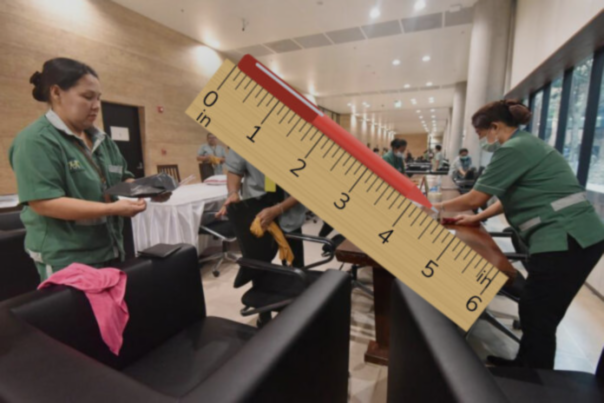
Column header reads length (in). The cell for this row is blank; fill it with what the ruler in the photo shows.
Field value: 4.5 in
